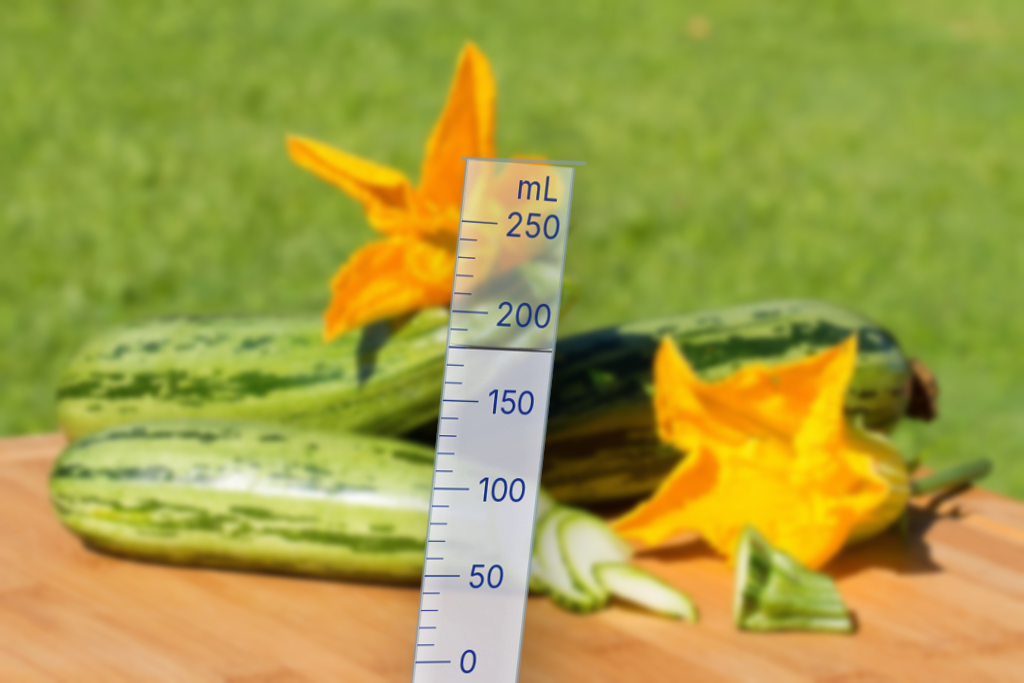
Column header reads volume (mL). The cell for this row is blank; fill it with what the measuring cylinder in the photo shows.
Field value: 180 mL
